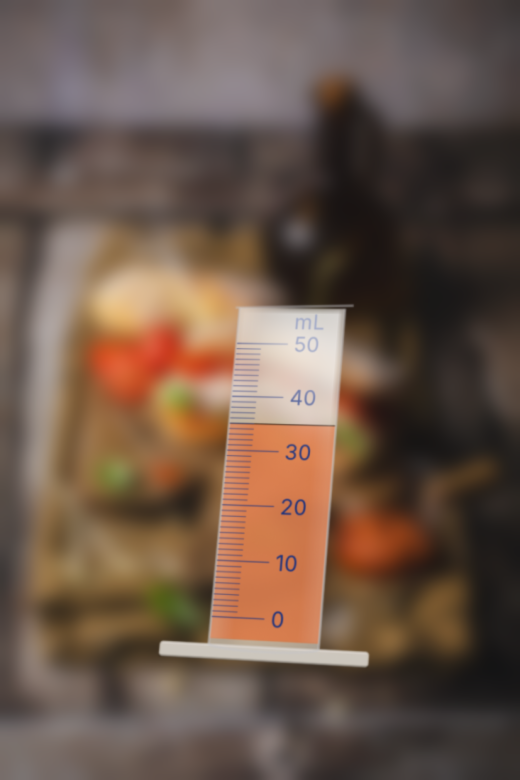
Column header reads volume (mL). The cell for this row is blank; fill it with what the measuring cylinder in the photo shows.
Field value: 35 mL
